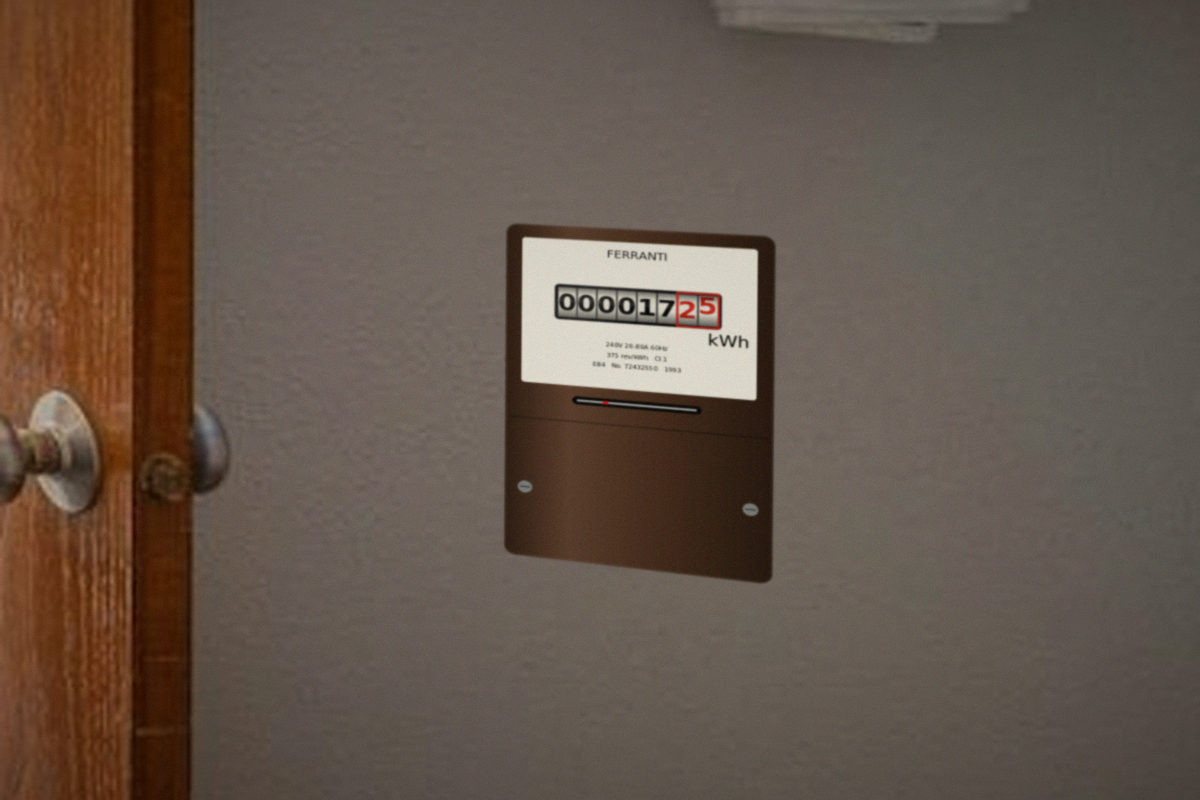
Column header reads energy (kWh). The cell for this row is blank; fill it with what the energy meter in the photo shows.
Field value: 17.25 kWh
